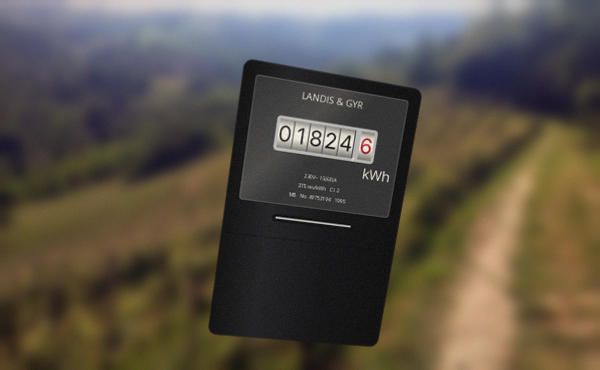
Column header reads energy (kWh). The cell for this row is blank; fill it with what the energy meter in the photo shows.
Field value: 1824.6 kWh
